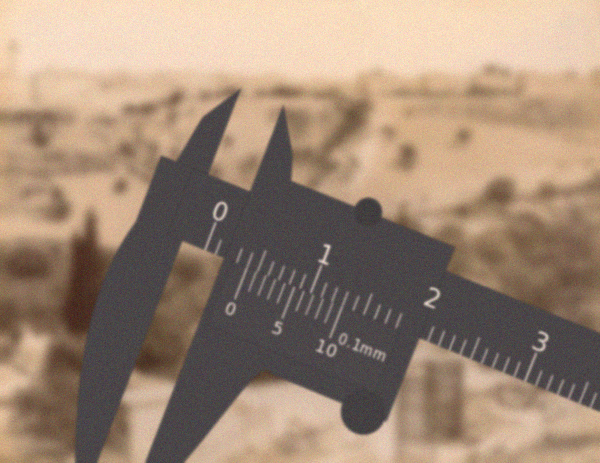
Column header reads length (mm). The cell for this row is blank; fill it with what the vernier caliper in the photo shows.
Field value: 4.0 mm
